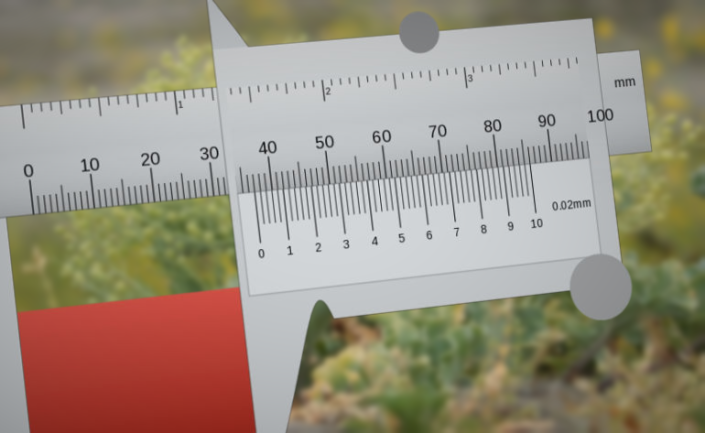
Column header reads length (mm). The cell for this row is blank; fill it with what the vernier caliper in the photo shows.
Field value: 37.0 mm
